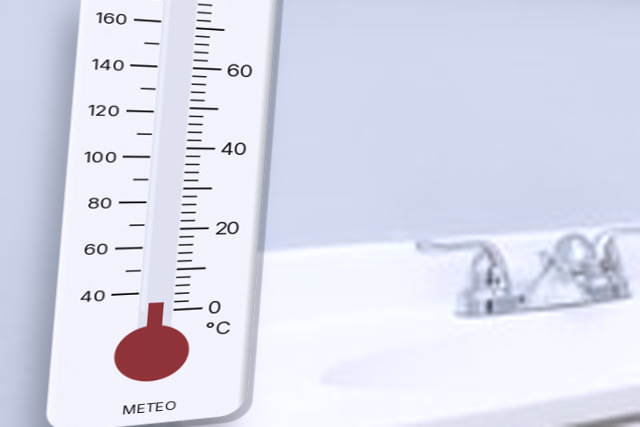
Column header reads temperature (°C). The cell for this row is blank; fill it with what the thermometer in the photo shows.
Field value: 2 °C
